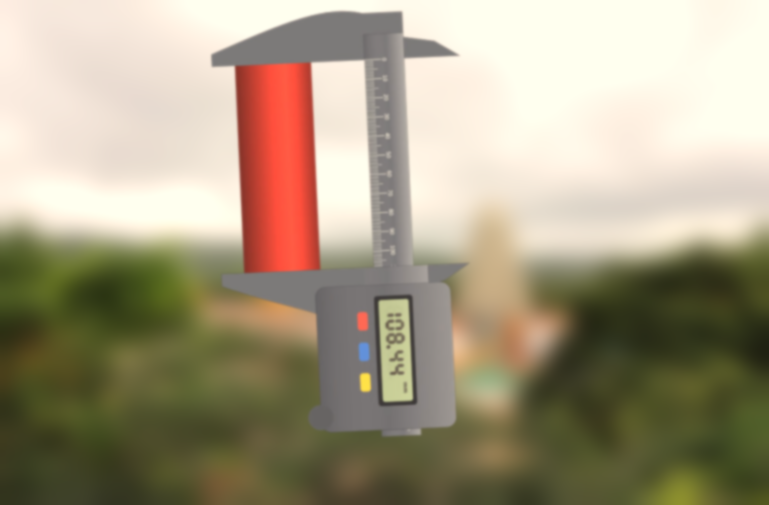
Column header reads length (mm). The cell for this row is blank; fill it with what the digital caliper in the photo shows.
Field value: 108.44 mm
